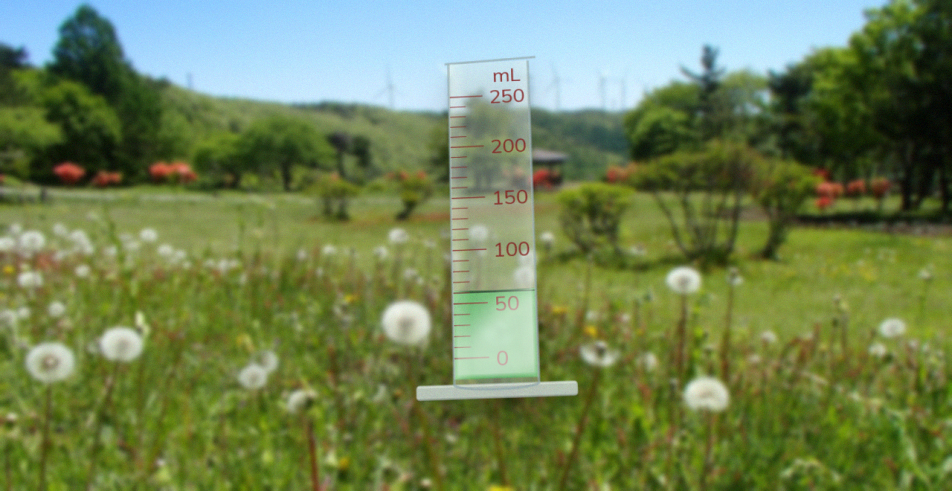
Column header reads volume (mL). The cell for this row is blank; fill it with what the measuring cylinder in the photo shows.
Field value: 60 mL
